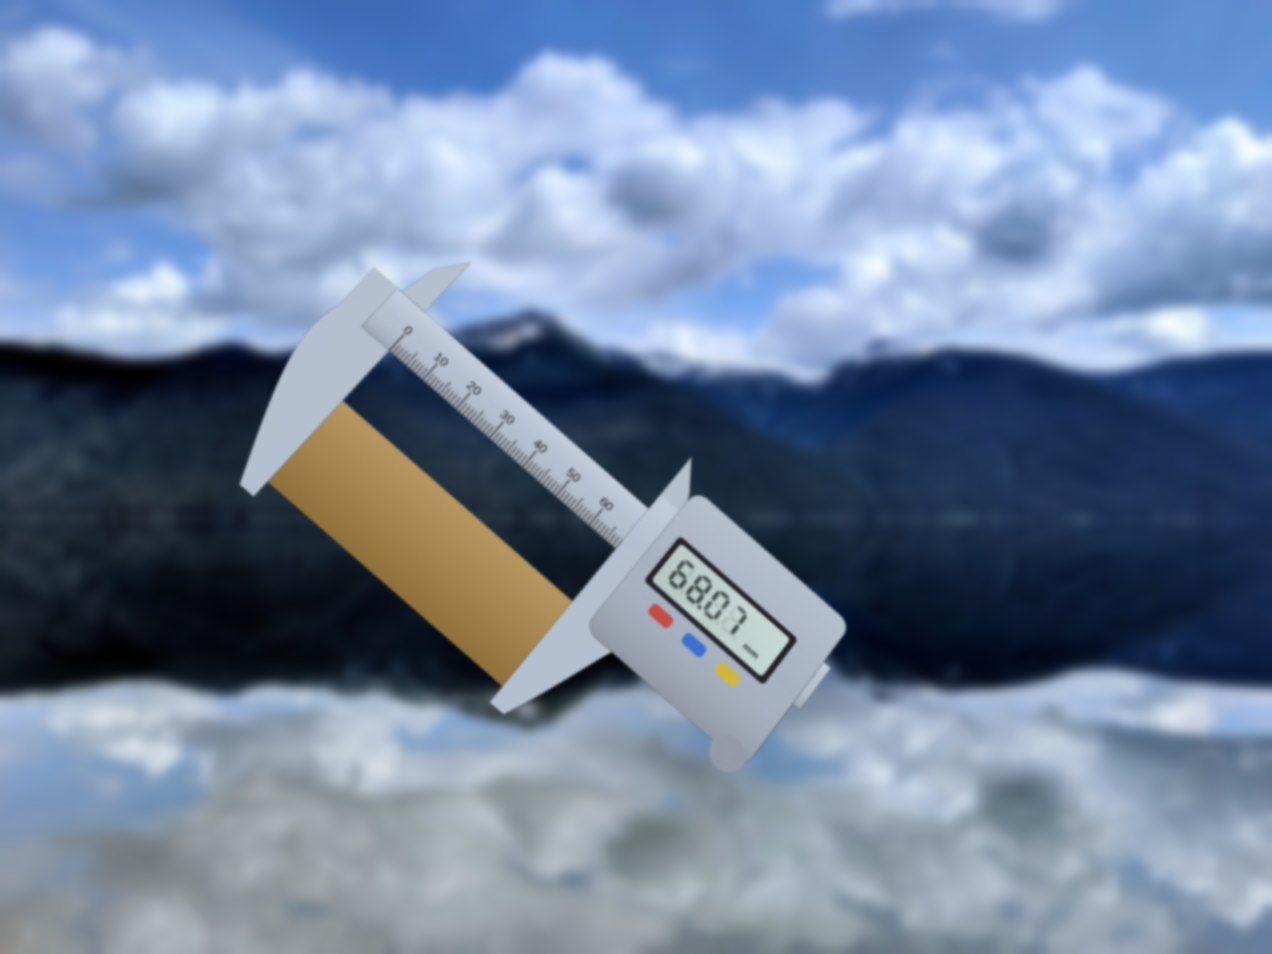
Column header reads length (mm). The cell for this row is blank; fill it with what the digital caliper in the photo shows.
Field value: 68.07 mm
